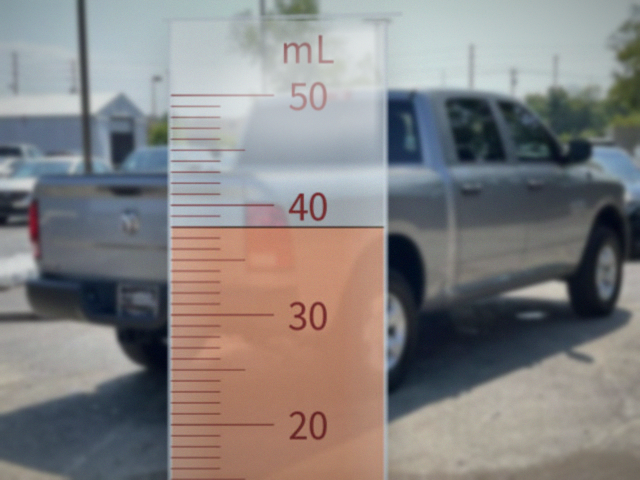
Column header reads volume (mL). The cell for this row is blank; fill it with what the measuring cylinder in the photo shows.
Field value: 38 mL
